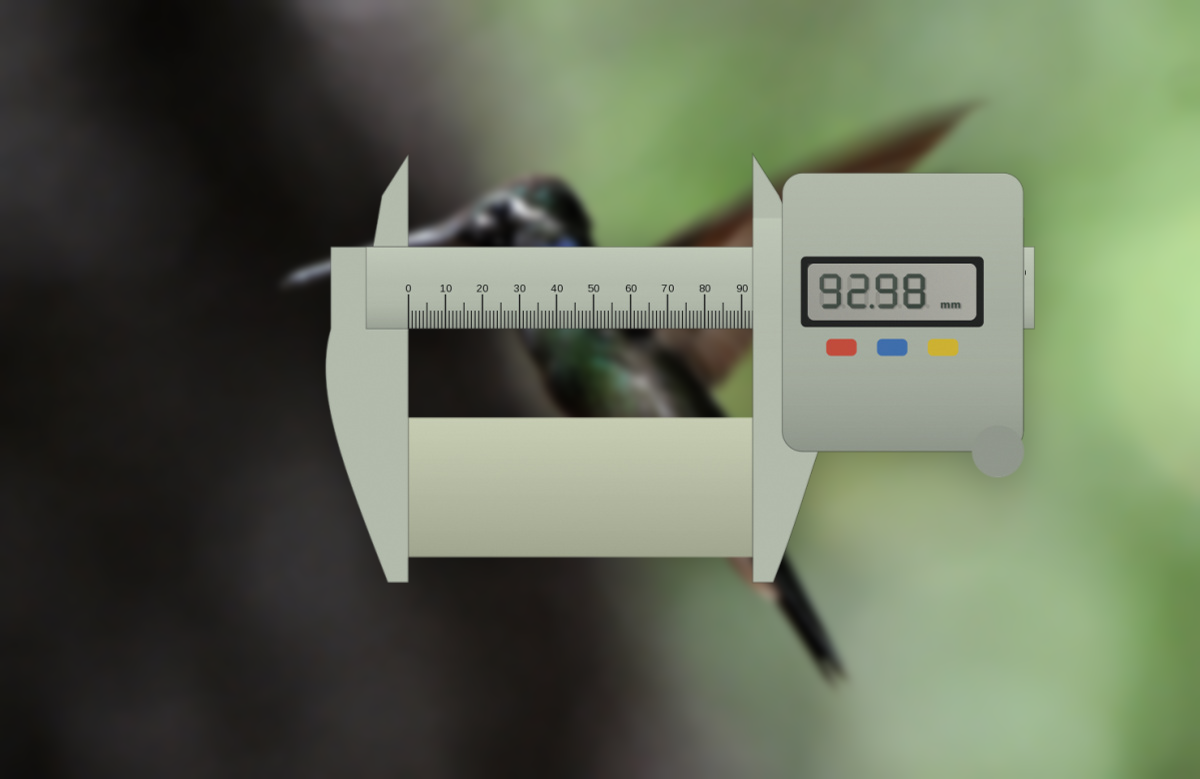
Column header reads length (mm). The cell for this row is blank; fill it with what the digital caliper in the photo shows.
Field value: 92.98 mm
